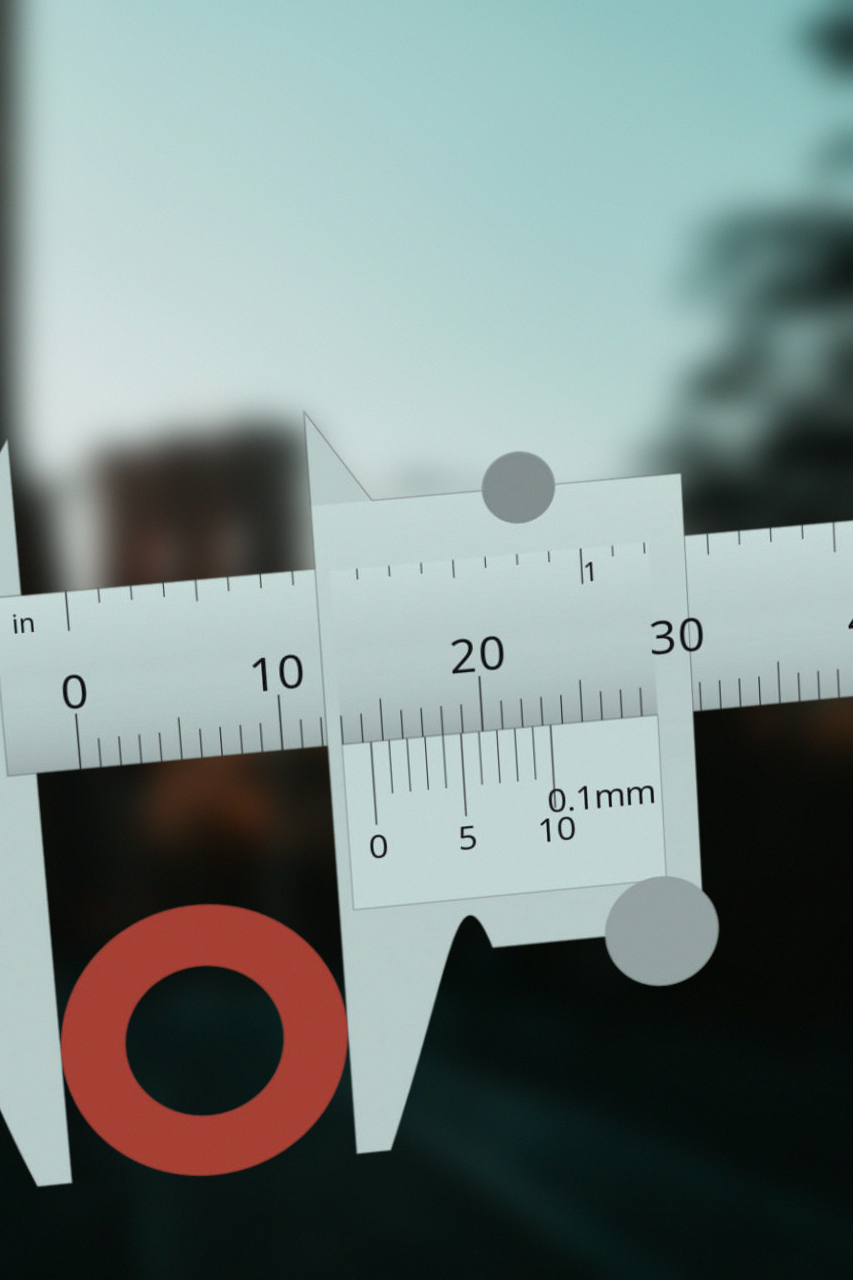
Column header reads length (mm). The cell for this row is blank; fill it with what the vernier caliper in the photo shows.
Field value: 14.4 mm
